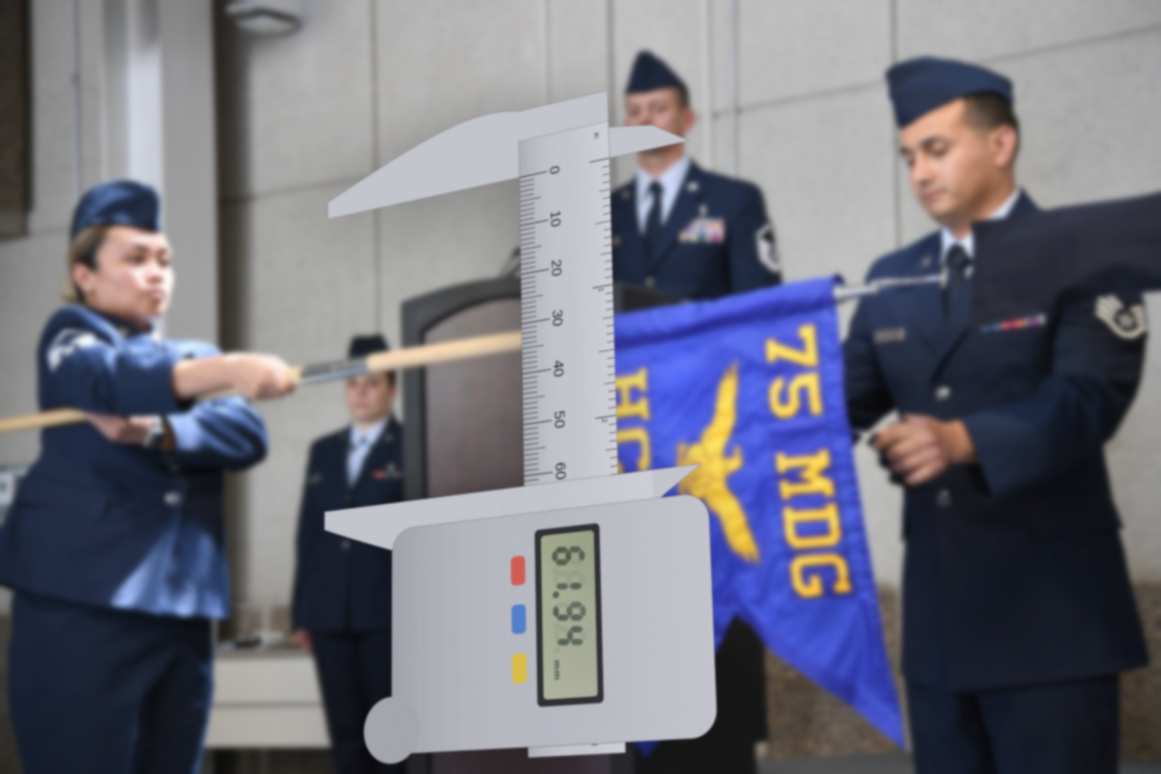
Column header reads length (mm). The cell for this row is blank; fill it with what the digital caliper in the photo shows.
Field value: 61.94 mm
